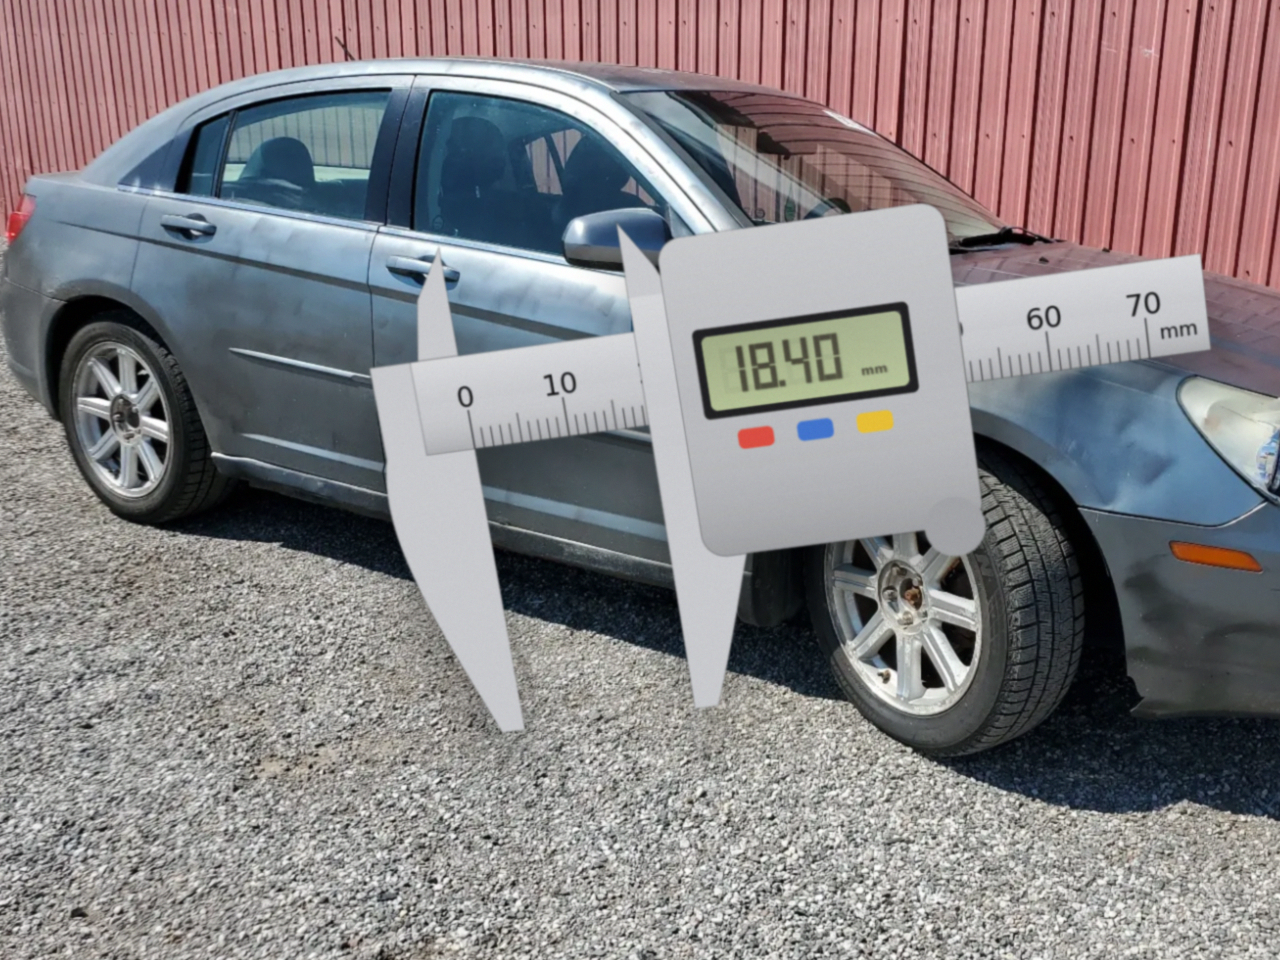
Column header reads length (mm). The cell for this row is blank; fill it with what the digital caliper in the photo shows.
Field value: 18.40 mm
